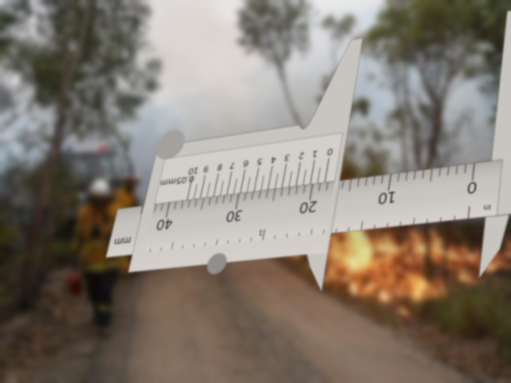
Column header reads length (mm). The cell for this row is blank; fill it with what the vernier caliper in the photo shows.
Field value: 18.4 mm
